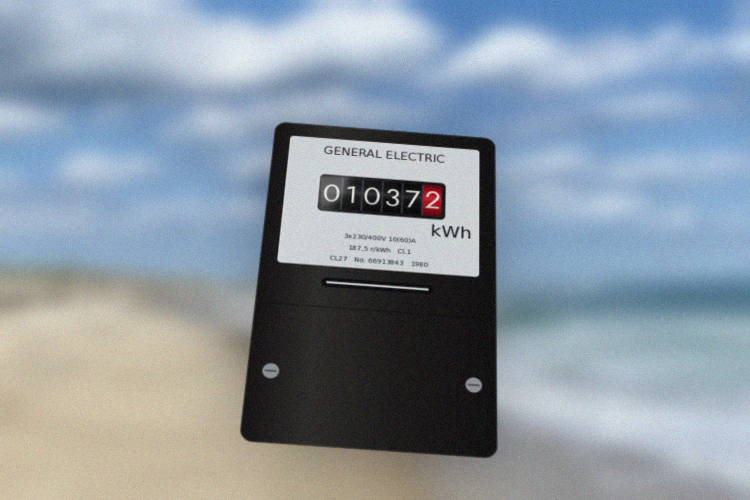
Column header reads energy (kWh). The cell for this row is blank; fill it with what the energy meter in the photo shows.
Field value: 1037.2 kWh
